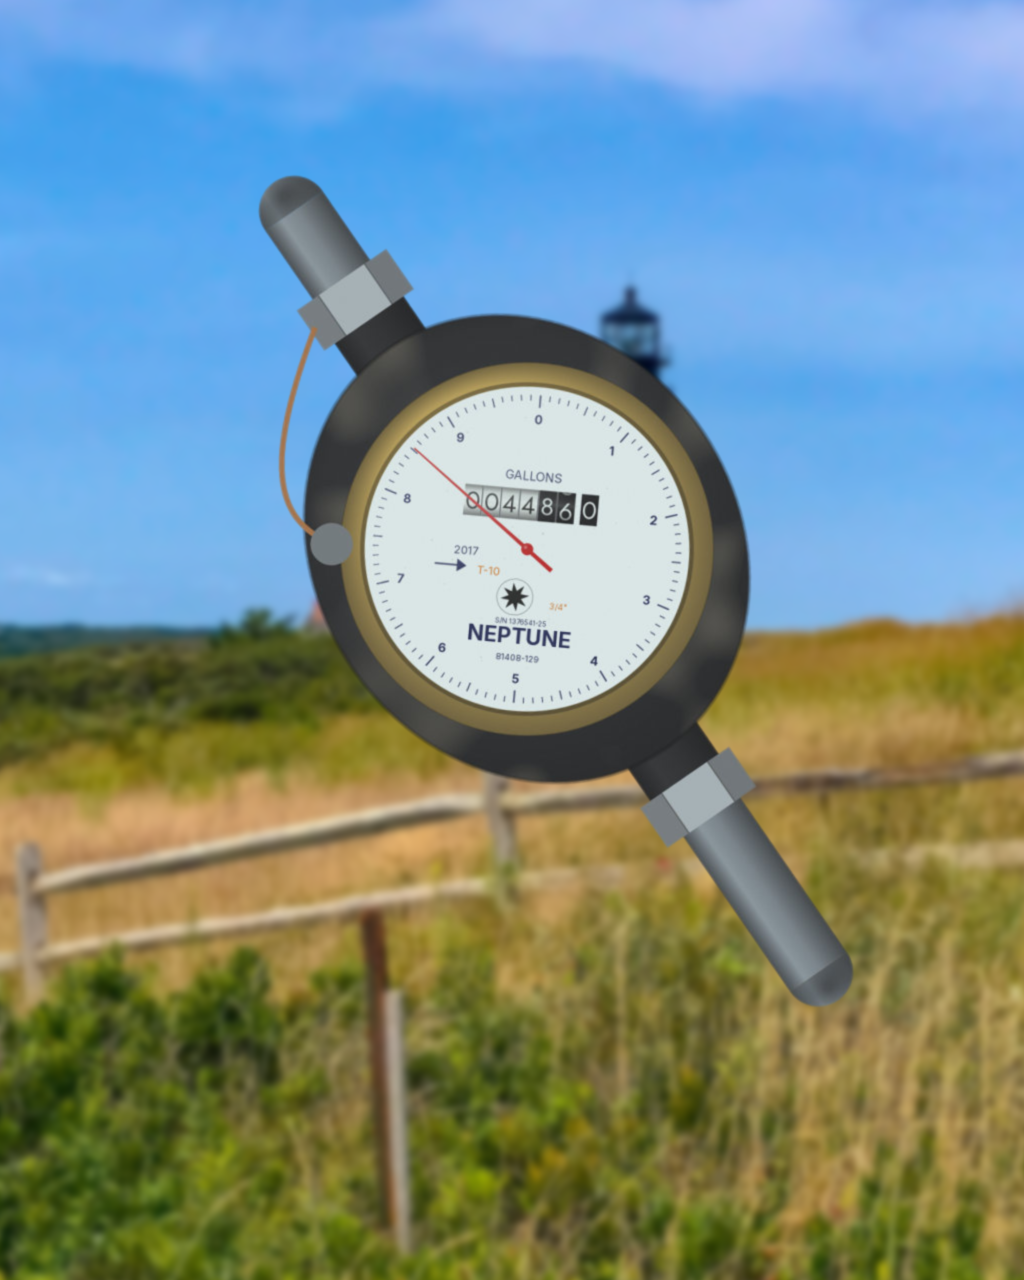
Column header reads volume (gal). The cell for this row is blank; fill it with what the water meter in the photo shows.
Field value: 44858.5 gal
